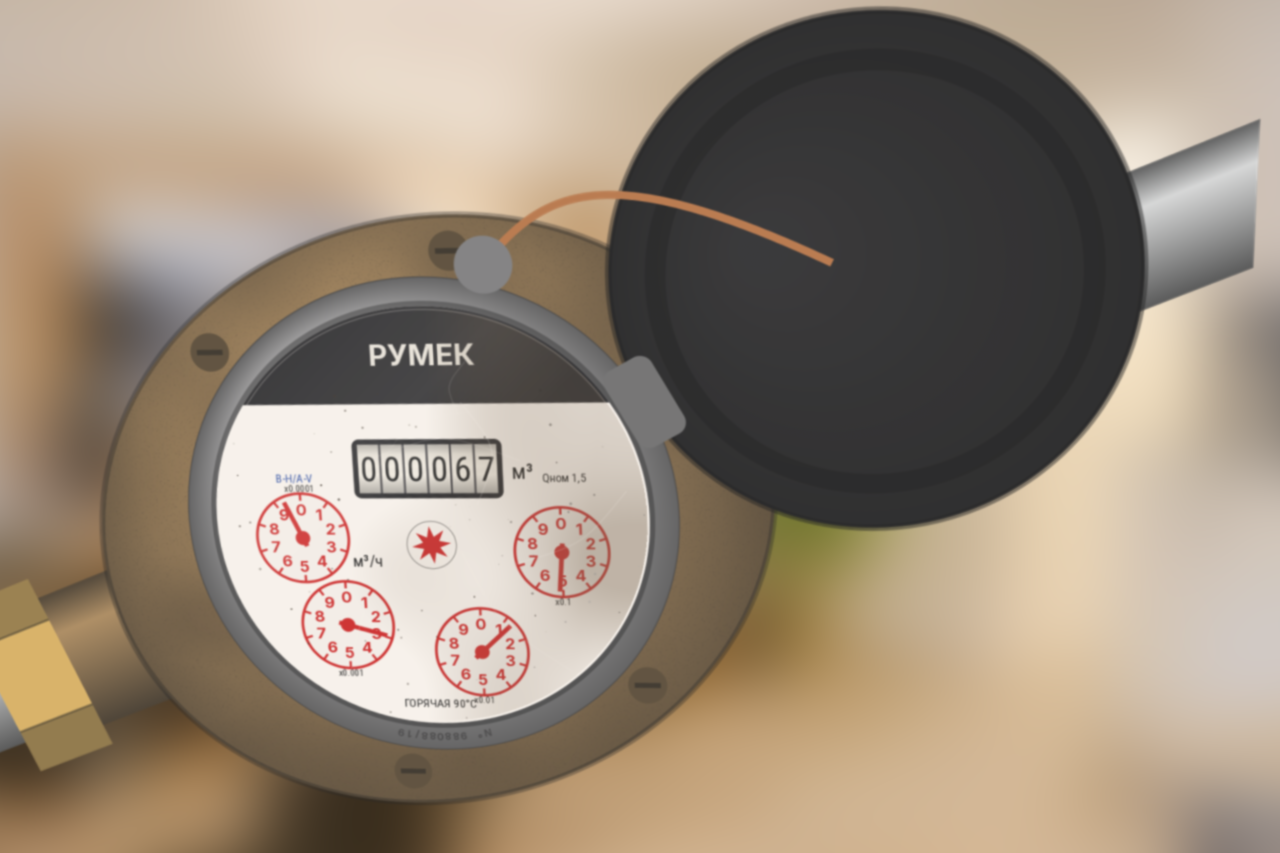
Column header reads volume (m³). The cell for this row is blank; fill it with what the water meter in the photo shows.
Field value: 67.5129 m³
